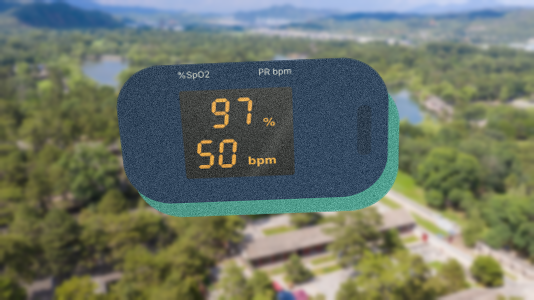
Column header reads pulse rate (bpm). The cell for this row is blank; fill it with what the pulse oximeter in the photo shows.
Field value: 50 bpm
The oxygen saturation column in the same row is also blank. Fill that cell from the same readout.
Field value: 97 %
